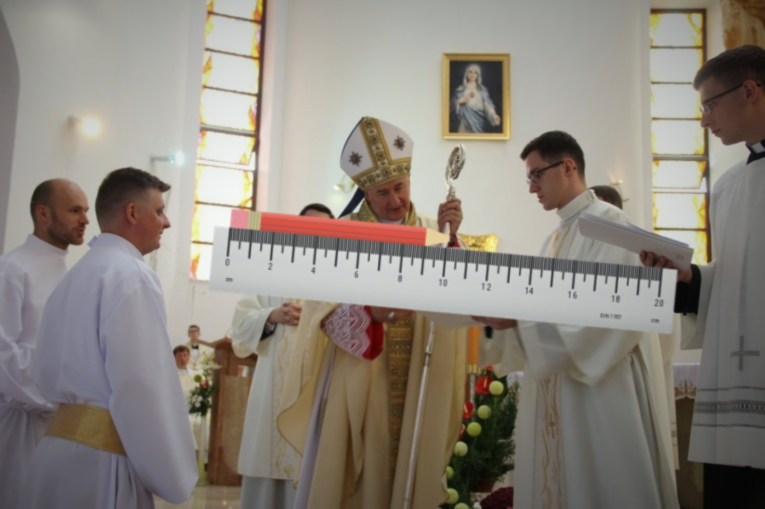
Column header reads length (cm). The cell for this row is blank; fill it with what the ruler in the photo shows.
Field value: 10.5 cm
